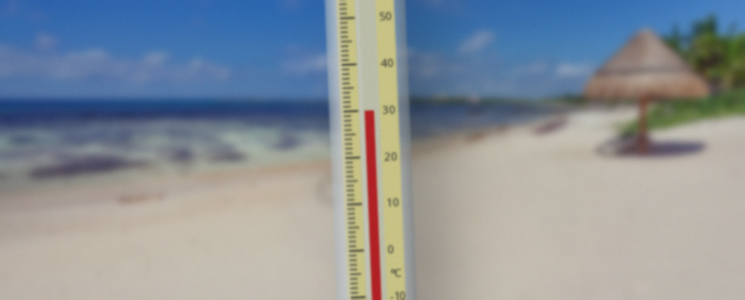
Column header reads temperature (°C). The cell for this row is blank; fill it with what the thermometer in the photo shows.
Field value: 30 °C
